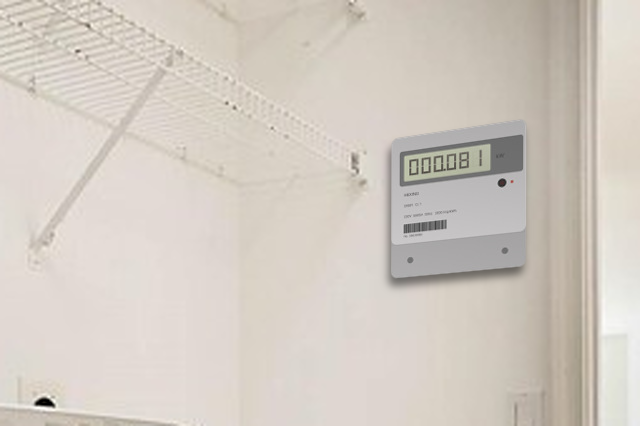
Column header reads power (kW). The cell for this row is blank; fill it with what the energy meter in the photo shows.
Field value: 0.081 kW
